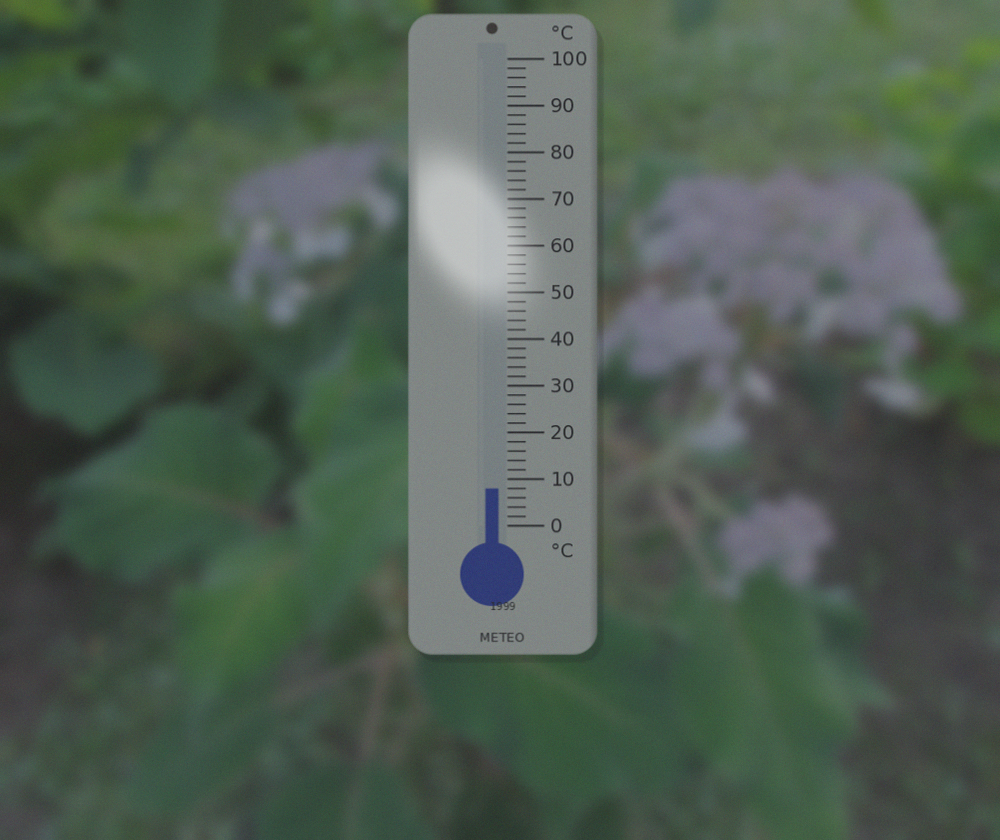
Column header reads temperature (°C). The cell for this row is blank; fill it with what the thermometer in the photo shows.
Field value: 8 °C
